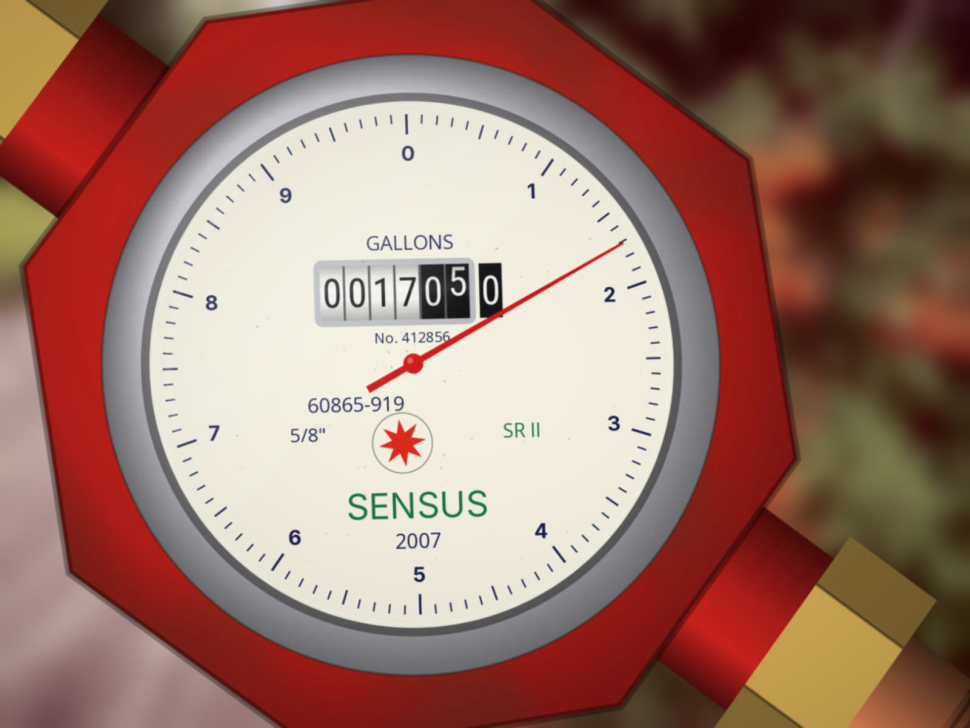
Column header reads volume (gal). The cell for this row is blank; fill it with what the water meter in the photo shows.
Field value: 17051.7 gal
